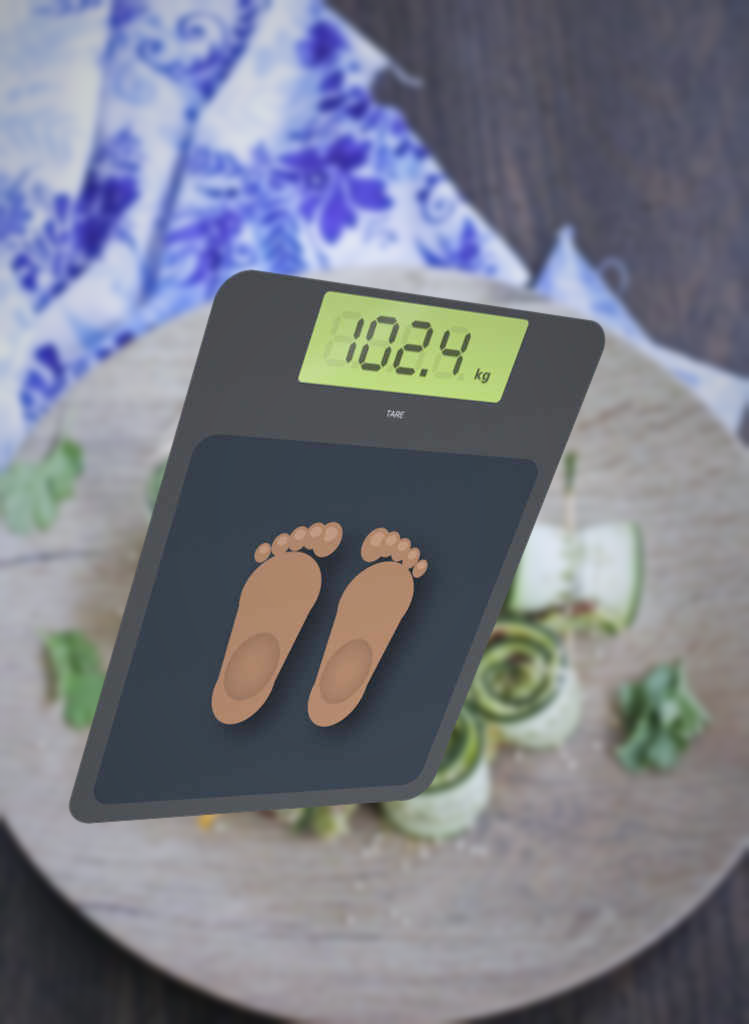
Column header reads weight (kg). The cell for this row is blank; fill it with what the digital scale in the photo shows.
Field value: 102.4 kg
